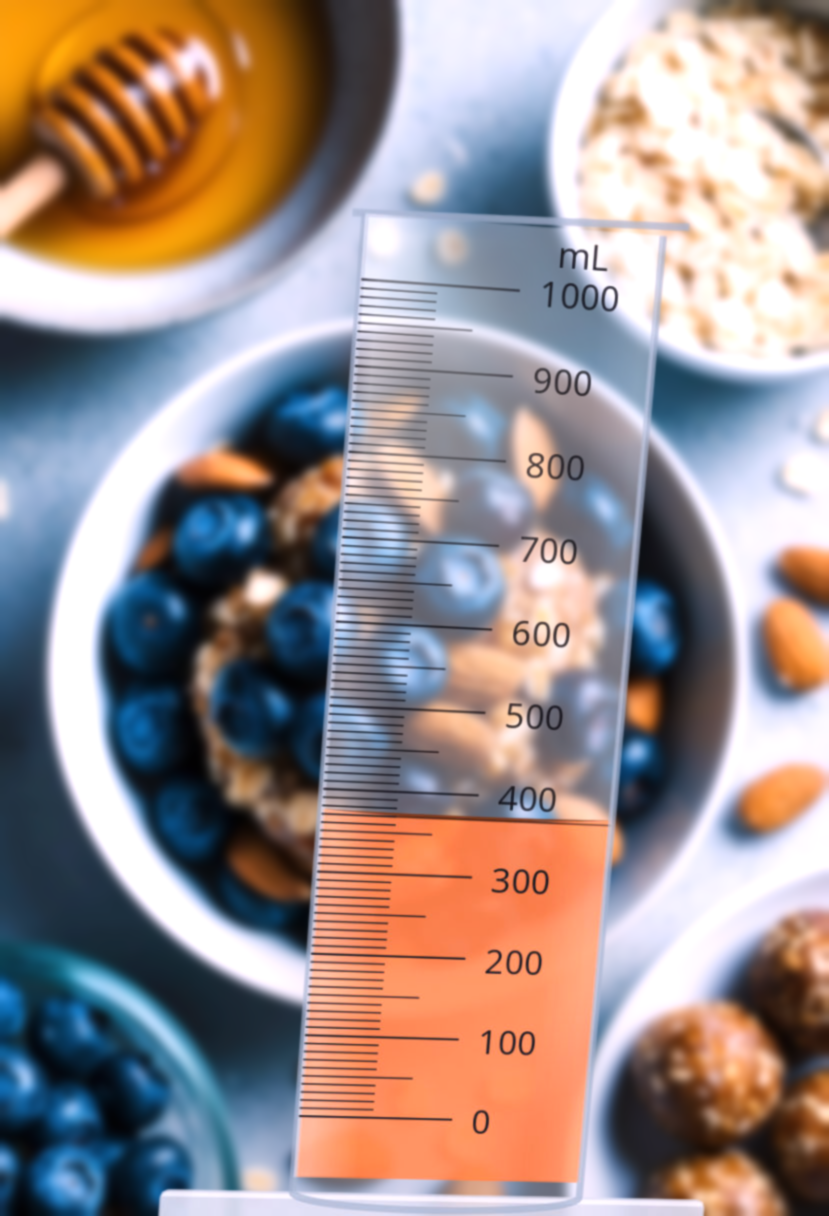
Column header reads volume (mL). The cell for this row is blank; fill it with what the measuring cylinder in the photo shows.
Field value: 370 mL
